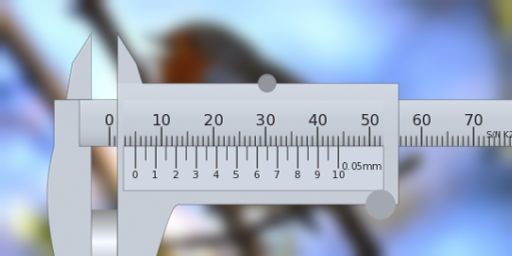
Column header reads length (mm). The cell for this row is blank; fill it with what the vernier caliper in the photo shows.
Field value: 5.0 mm
